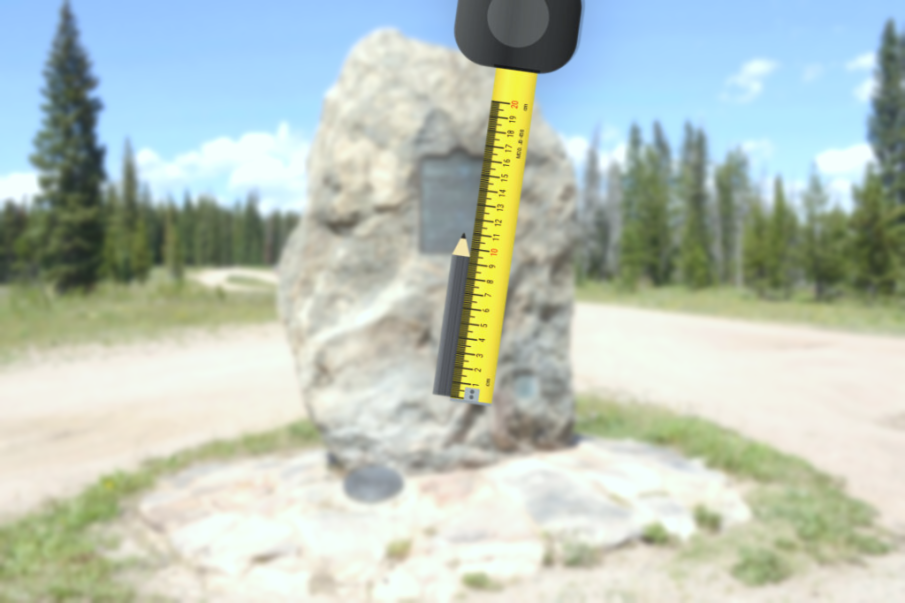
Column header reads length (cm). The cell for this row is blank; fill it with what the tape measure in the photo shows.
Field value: 11 cm
